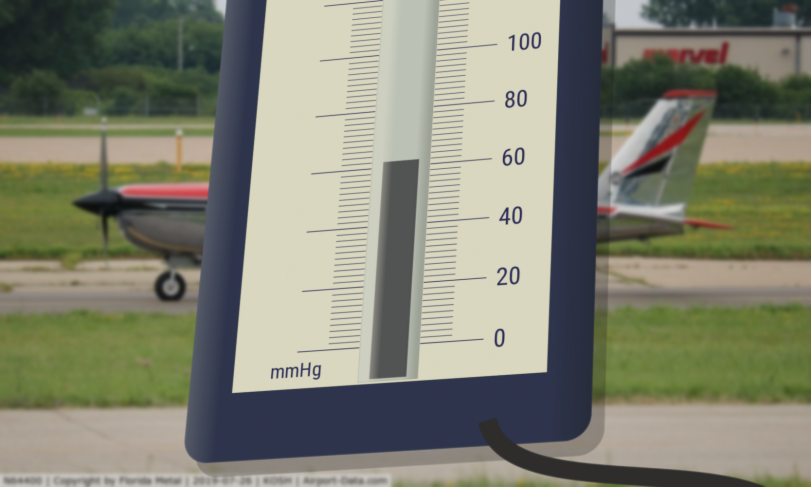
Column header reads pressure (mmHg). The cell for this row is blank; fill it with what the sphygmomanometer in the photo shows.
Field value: 62 mmHg
